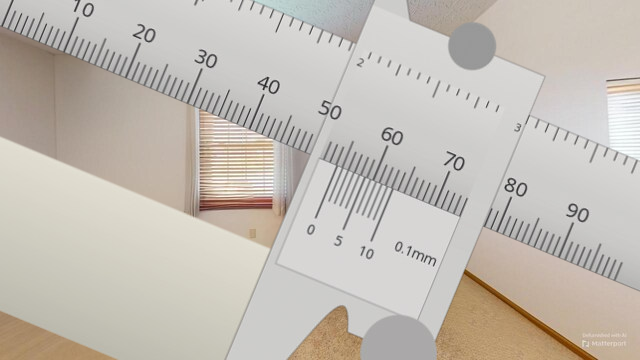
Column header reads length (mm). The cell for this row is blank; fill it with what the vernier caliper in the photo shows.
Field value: 54.2 mm
